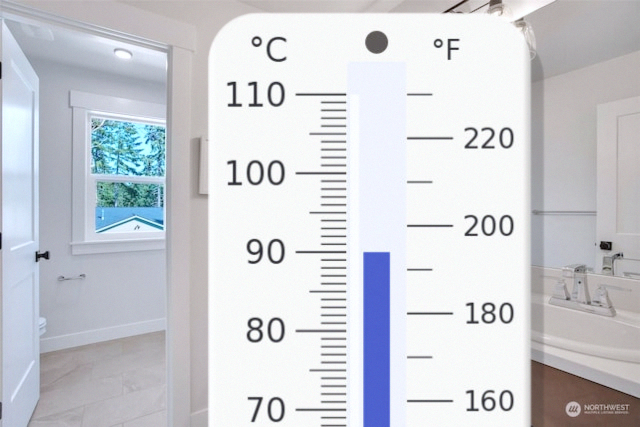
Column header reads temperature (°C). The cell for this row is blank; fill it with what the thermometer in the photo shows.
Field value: 90 °C
